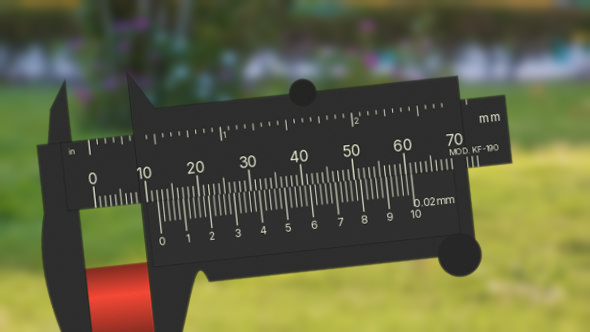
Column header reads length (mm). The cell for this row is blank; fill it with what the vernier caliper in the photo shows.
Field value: 12.0 mm
